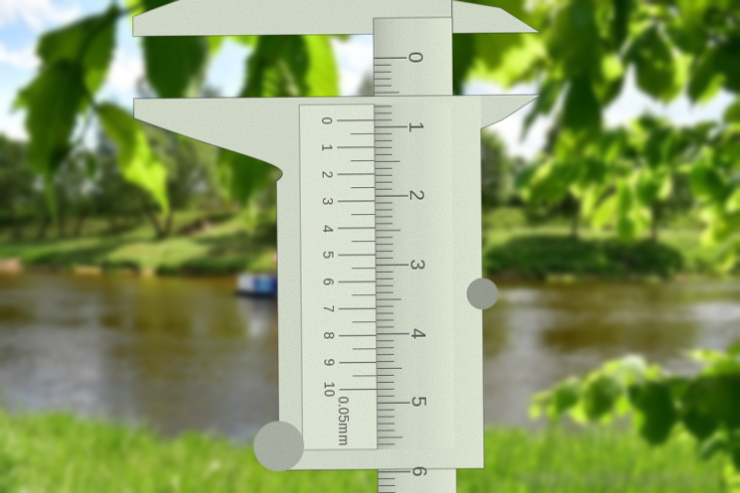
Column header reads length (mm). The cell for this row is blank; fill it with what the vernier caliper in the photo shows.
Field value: 9.0 mm
